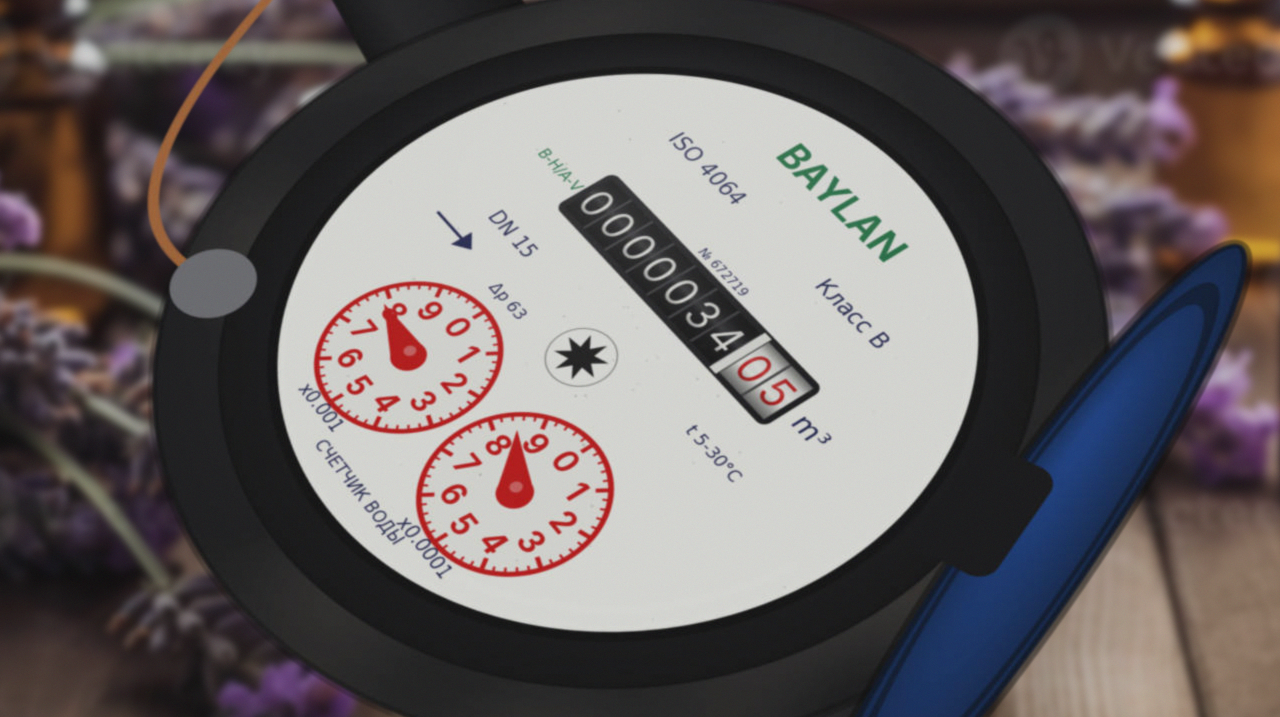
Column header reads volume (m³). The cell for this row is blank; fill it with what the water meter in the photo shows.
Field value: 34.0578 m³
